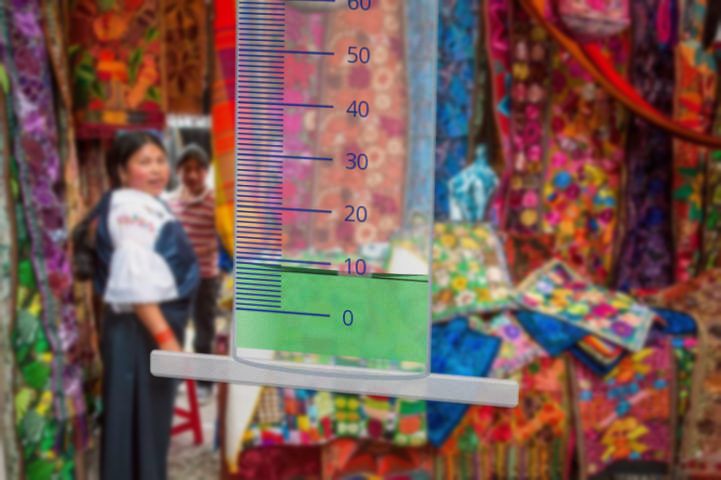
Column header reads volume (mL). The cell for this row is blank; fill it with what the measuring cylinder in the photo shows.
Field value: 8 mL
